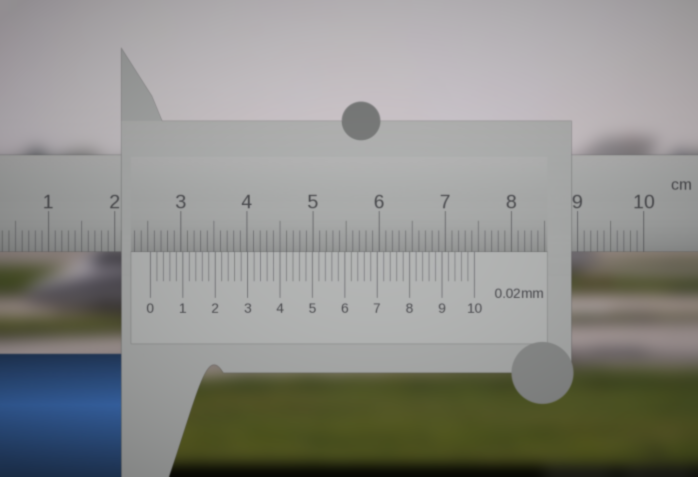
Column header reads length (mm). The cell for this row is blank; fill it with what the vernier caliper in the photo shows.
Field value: 25.4 mm
